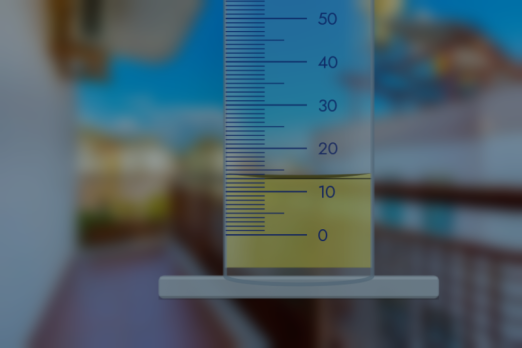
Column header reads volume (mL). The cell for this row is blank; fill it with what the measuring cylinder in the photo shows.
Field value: 13 mL
